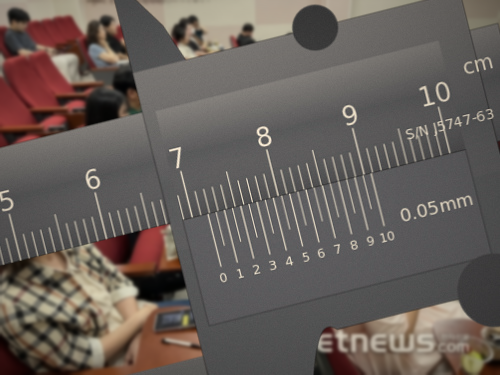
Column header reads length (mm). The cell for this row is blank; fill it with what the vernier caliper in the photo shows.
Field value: 71.8 mm
